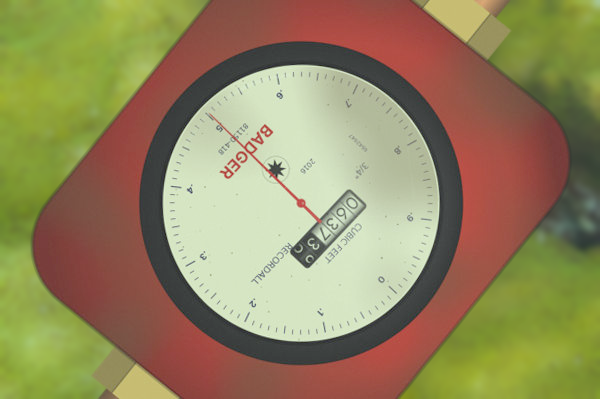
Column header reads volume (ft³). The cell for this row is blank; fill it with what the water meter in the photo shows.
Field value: 63738.50 ft³
